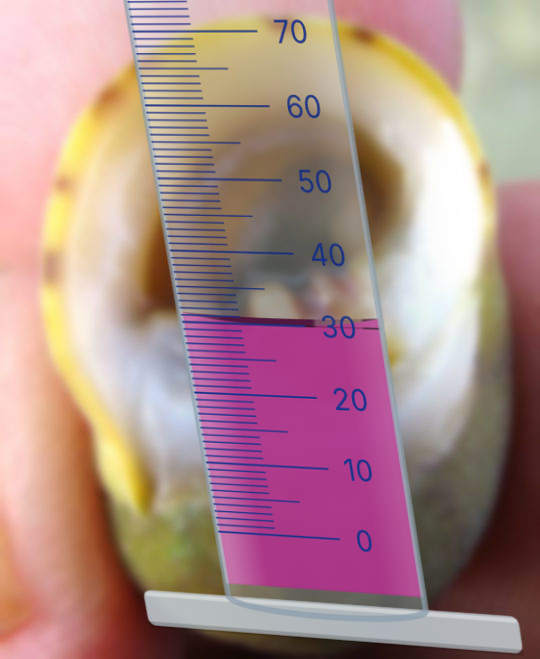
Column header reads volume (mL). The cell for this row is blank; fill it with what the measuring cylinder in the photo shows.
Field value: 30 mL
